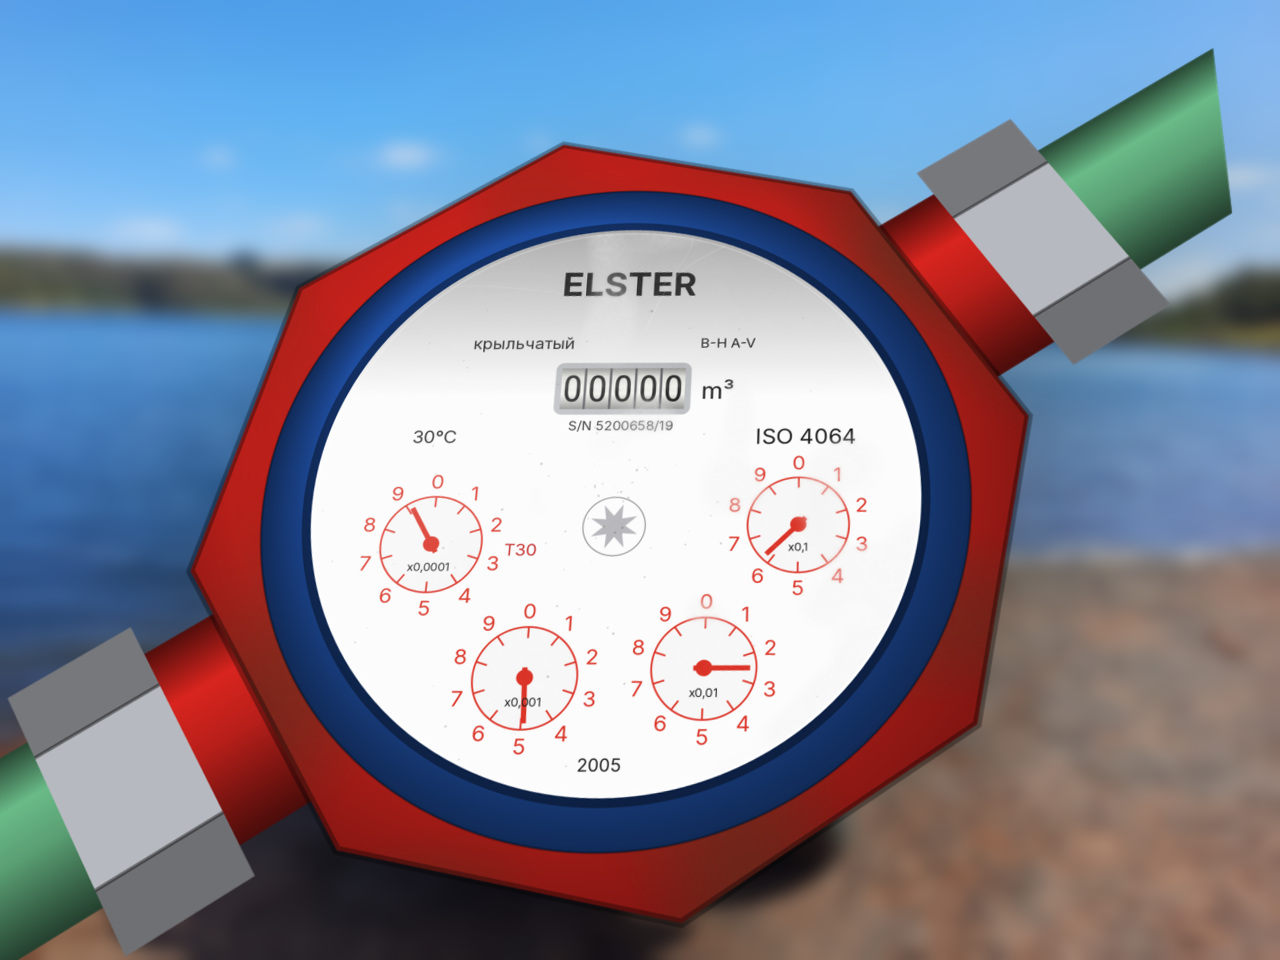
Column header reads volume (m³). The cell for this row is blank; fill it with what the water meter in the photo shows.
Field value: 0.6249 m³
